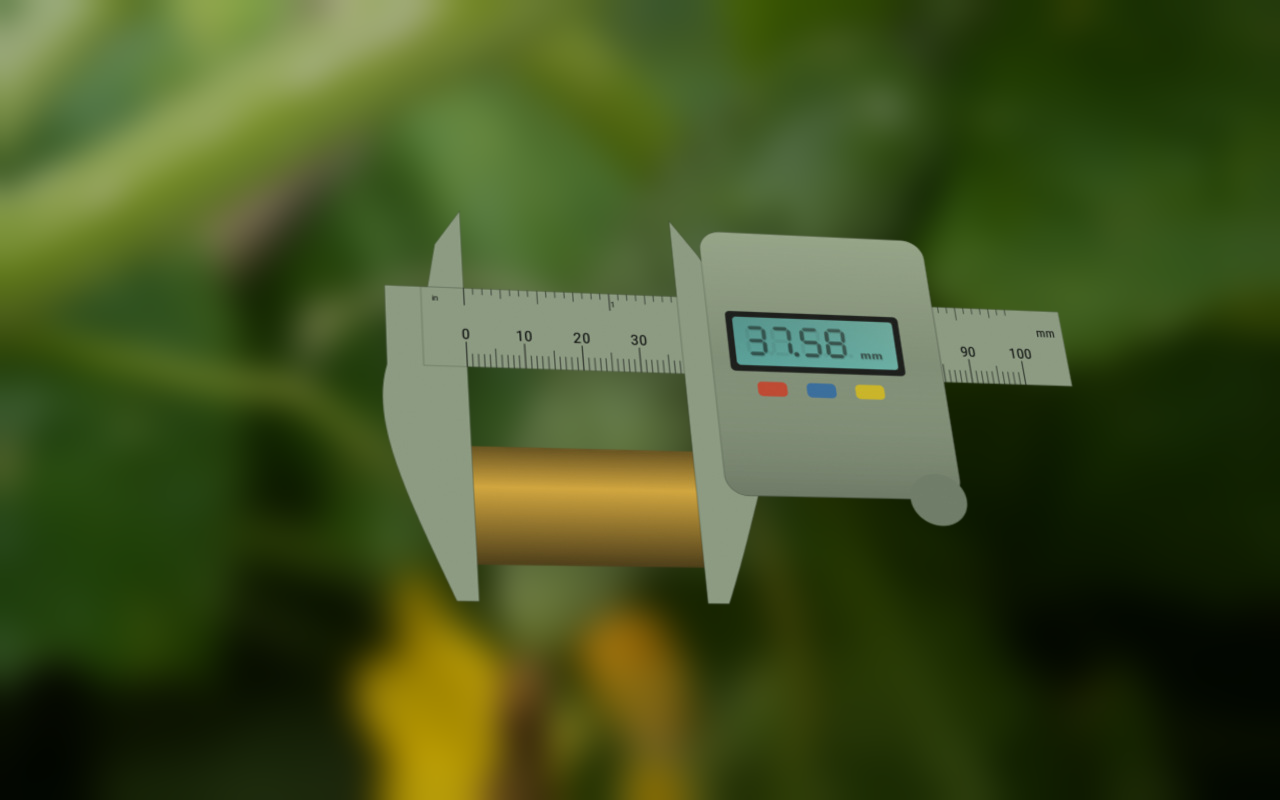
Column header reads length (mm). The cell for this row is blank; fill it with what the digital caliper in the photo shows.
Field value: 37.58 mm
